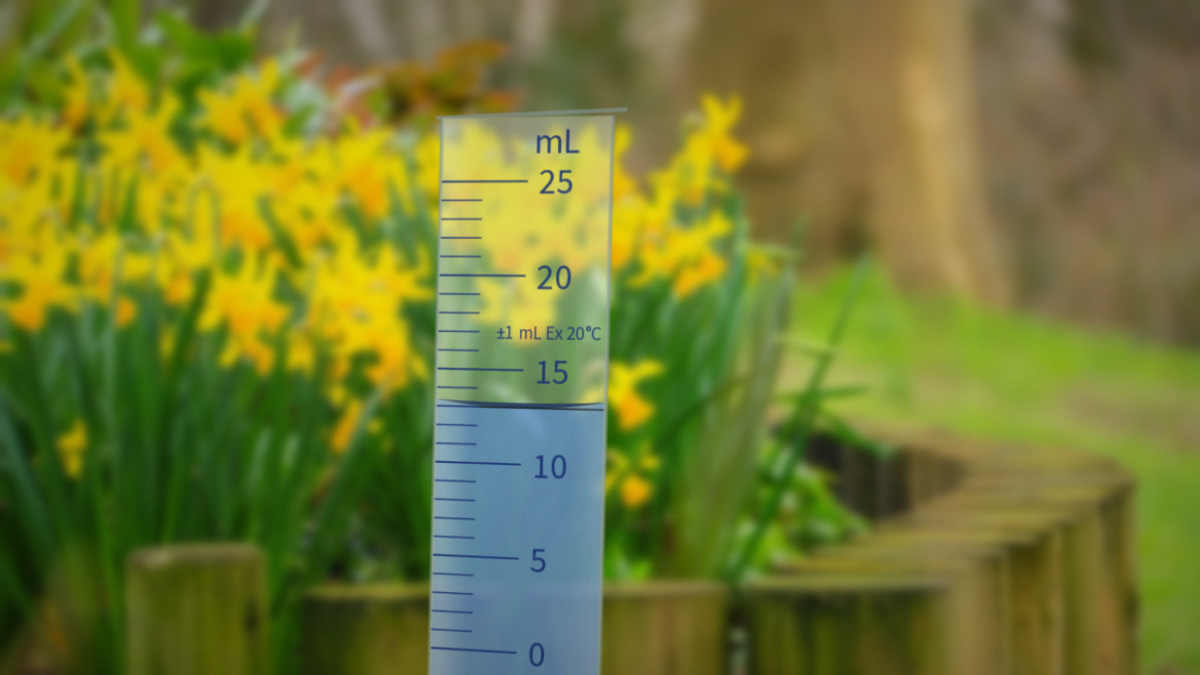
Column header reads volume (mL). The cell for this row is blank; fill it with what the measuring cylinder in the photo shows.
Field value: 13 mL
